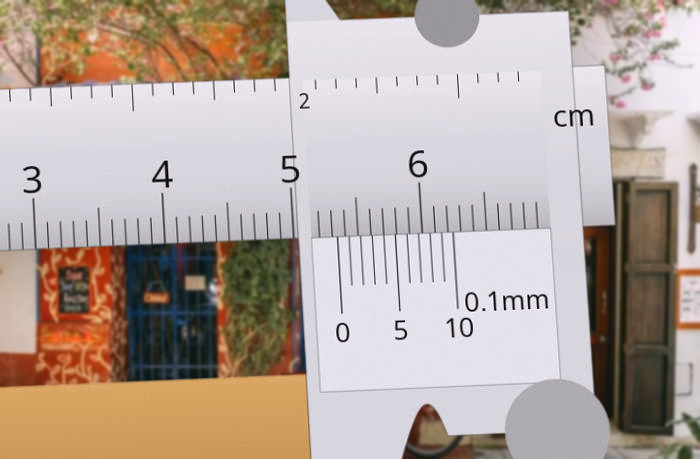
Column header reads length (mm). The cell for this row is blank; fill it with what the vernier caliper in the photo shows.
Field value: 53.4 mm
